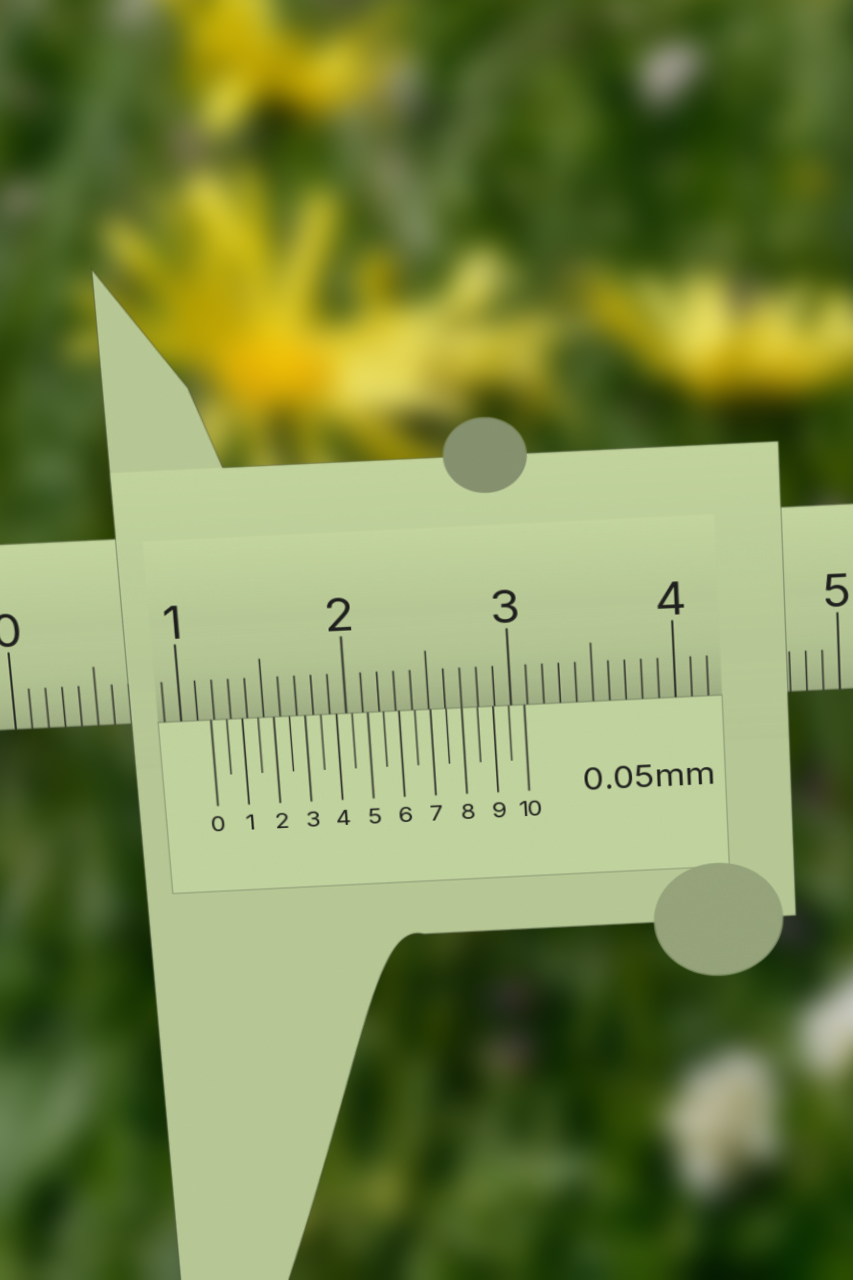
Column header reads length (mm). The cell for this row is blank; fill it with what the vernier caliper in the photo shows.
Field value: 11.8 mm
